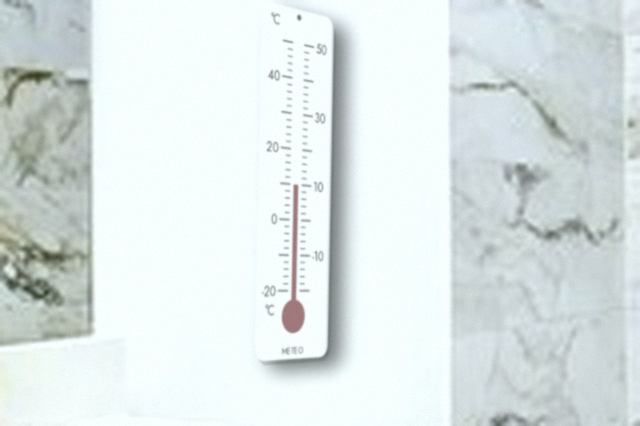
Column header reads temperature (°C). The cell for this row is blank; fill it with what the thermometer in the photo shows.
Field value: 10 °C
